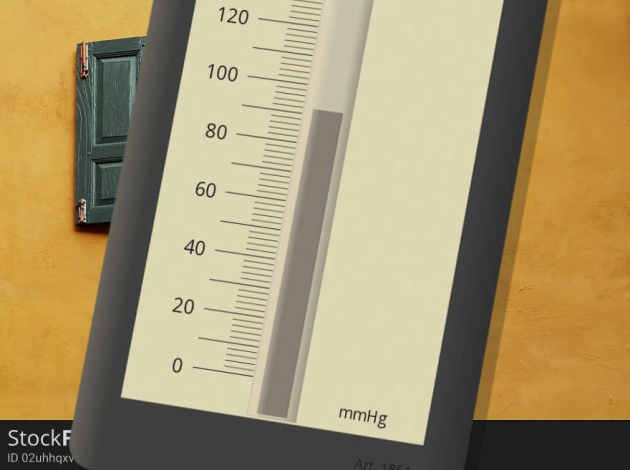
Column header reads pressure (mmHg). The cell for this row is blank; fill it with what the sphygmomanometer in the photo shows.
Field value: 92 mmHg
